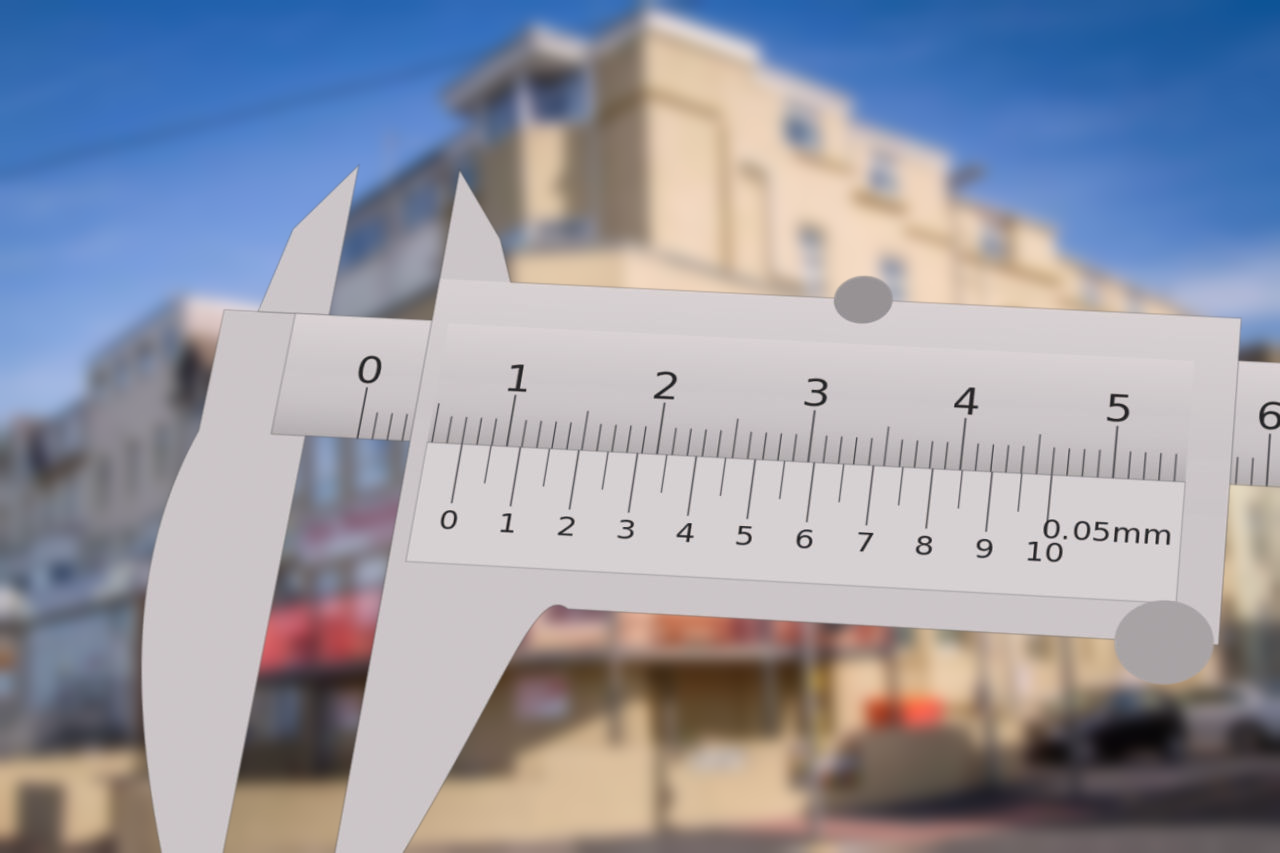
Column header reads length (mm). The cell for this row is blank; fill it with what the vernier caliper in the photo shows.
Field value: 7.0 mm
